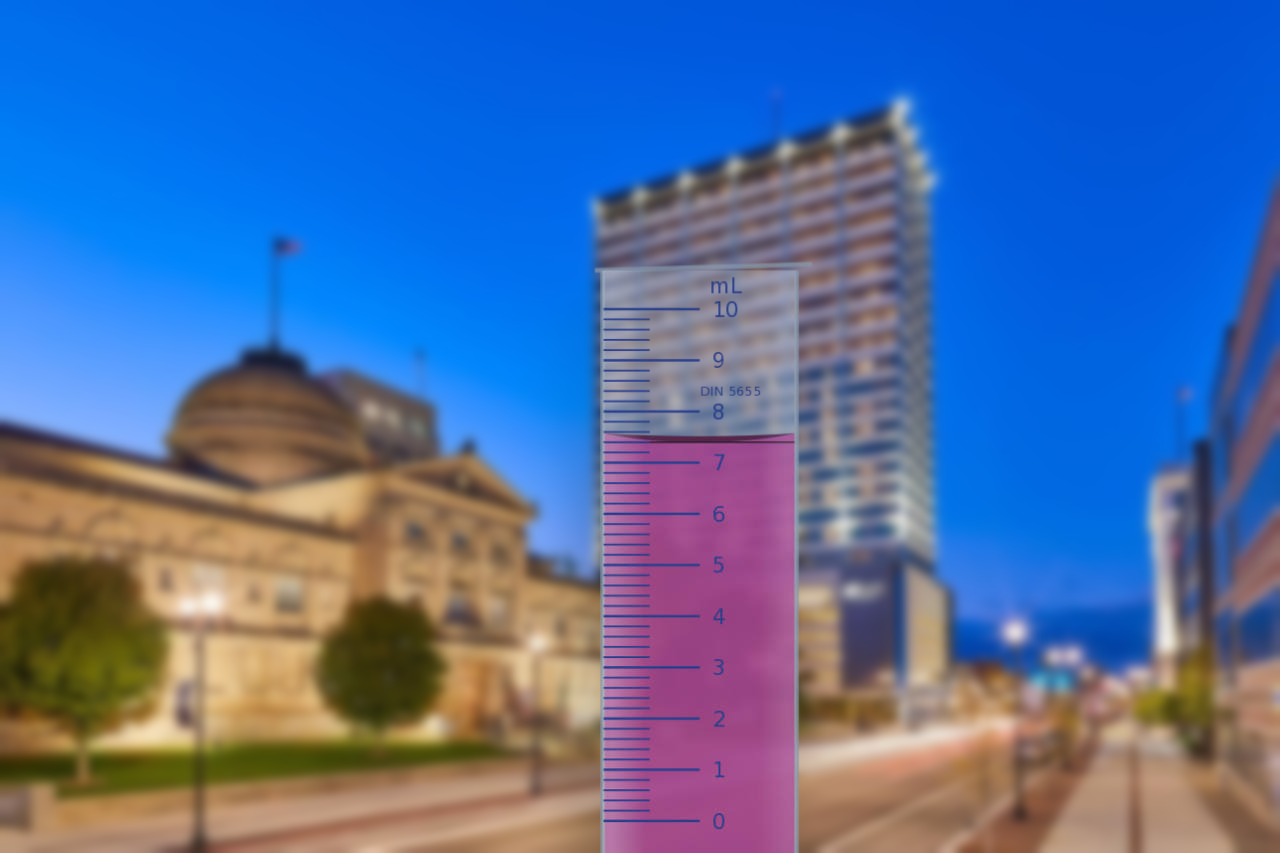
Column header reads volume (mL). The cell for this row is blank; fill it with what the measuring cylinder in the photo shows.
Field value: 7.4 mL
